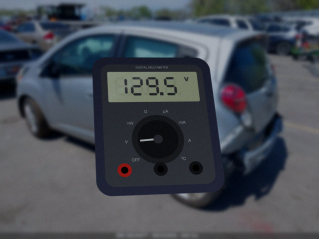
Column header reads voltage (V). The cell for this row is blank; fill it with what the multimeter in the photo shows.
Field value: 129.5 V
